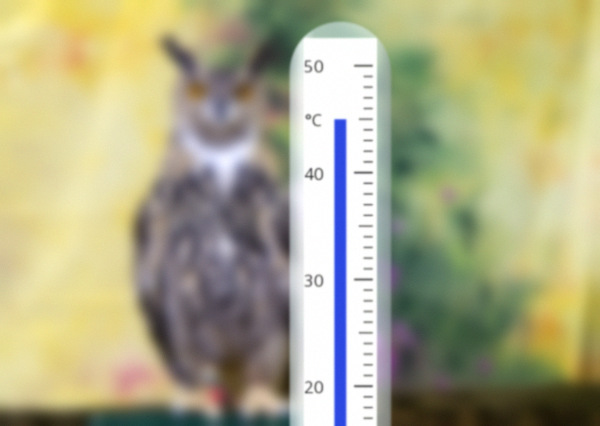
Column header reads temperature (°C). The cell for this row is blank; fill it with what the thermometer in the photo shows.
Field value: 45 °C
